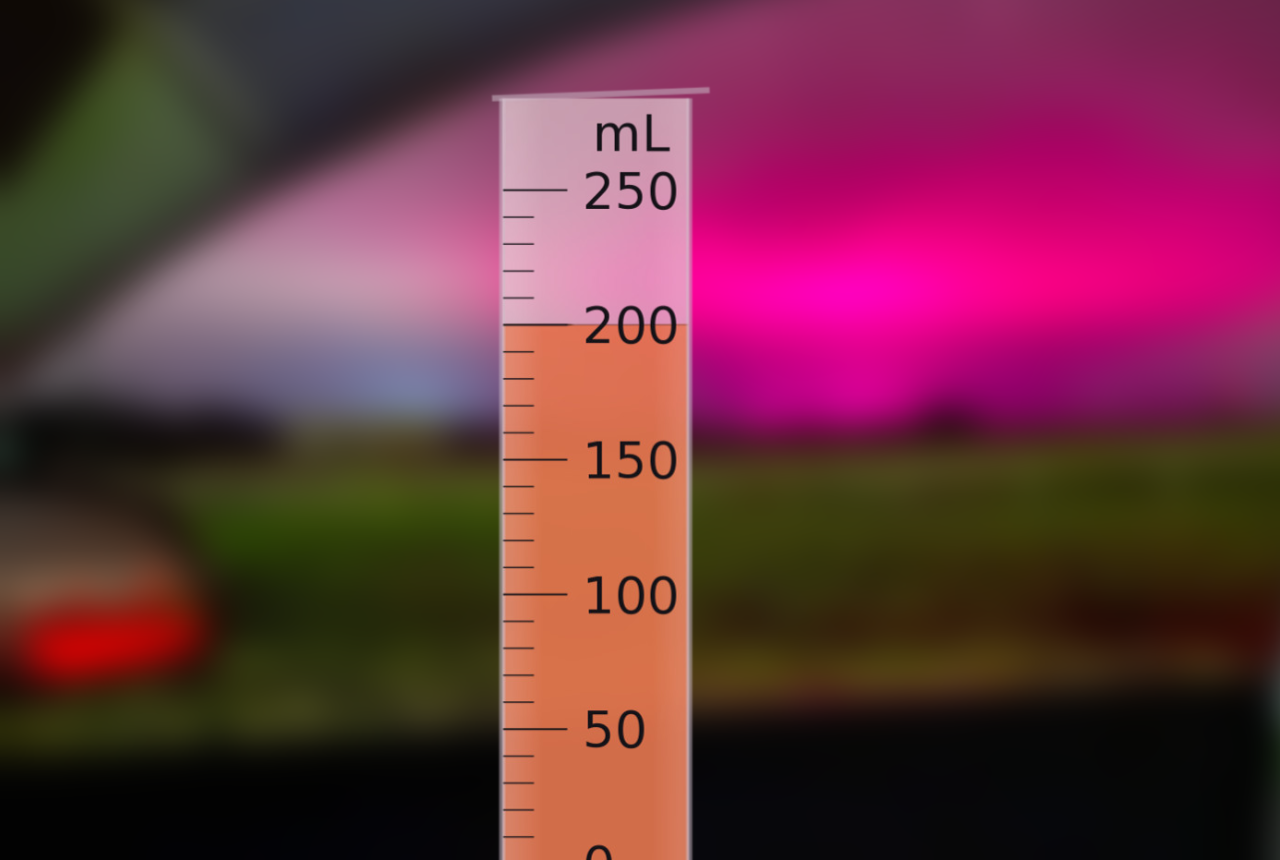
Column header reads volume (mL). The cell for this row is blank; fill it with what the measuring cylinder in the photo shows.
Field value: 200 mL
